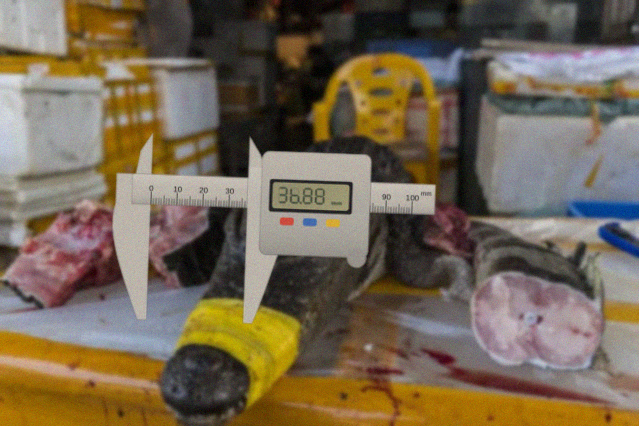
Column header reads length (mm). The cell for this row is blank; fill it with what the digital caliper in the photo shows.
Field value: 36.88 mm
